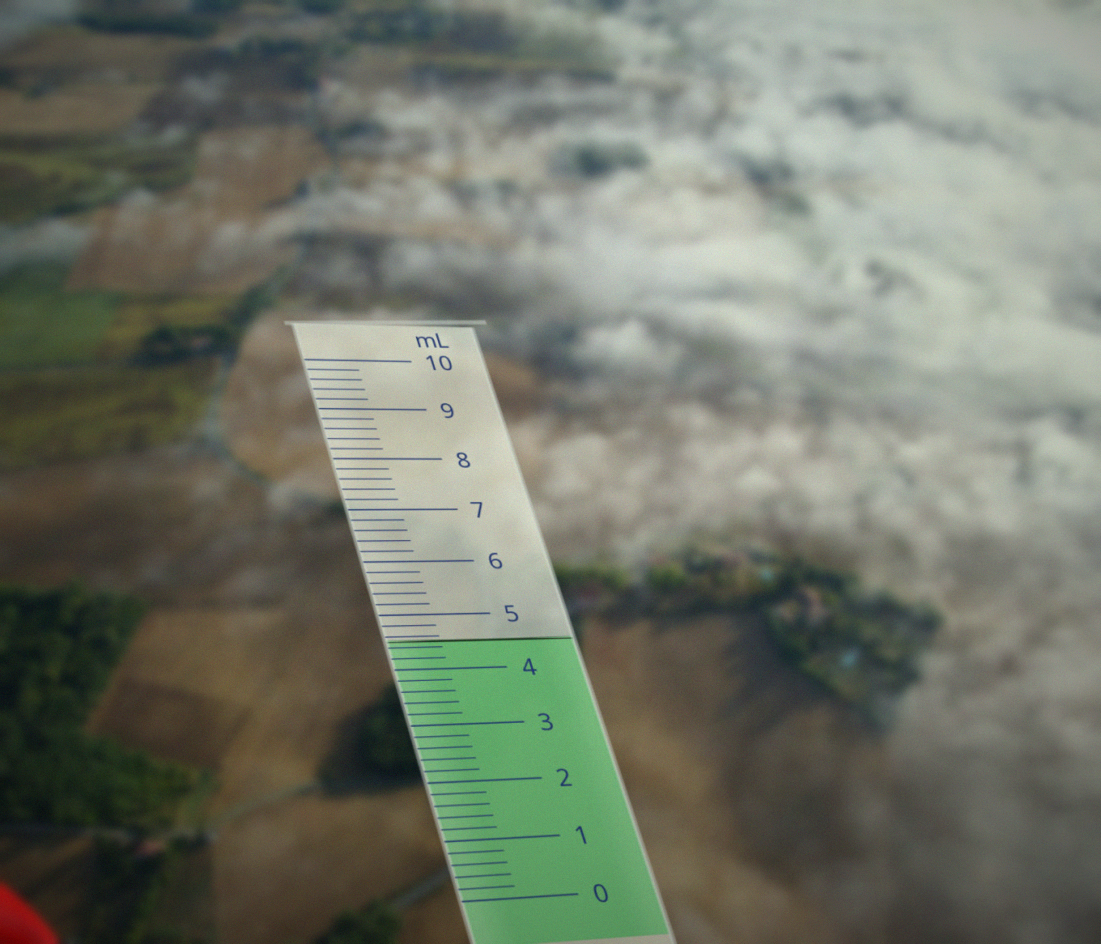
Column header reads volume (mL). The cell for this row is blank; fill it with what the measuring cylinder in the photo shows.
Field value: 4.5 mL
